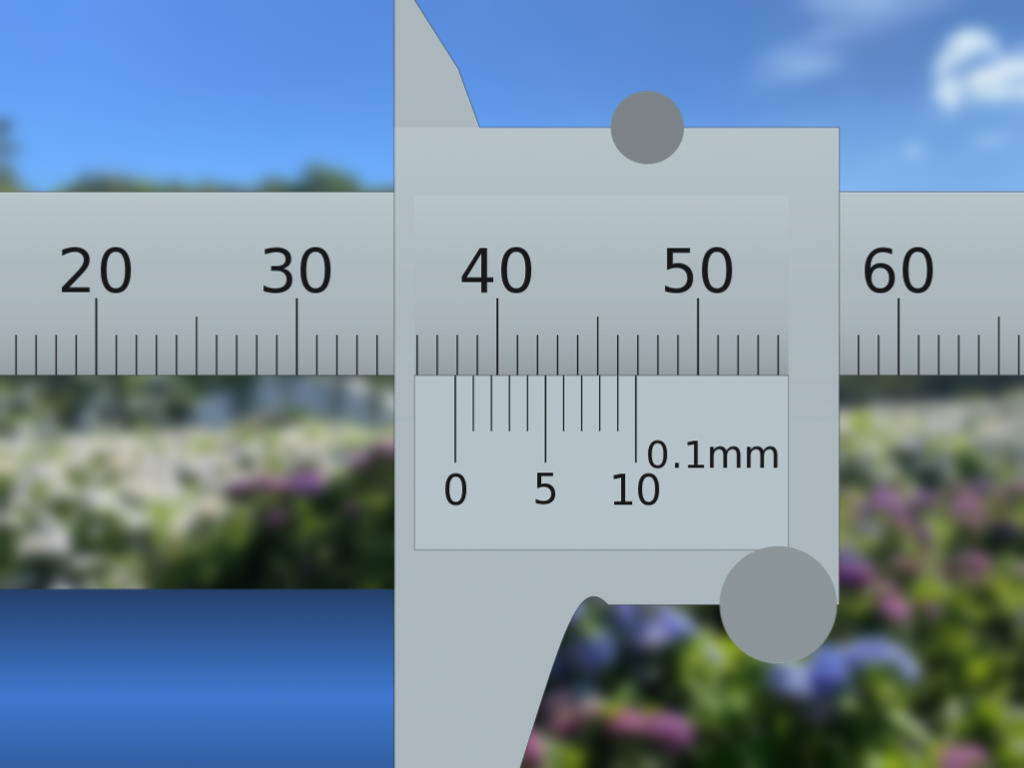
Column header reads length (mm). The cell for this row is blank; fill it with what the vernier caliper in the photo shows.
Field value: 37.9 mm
